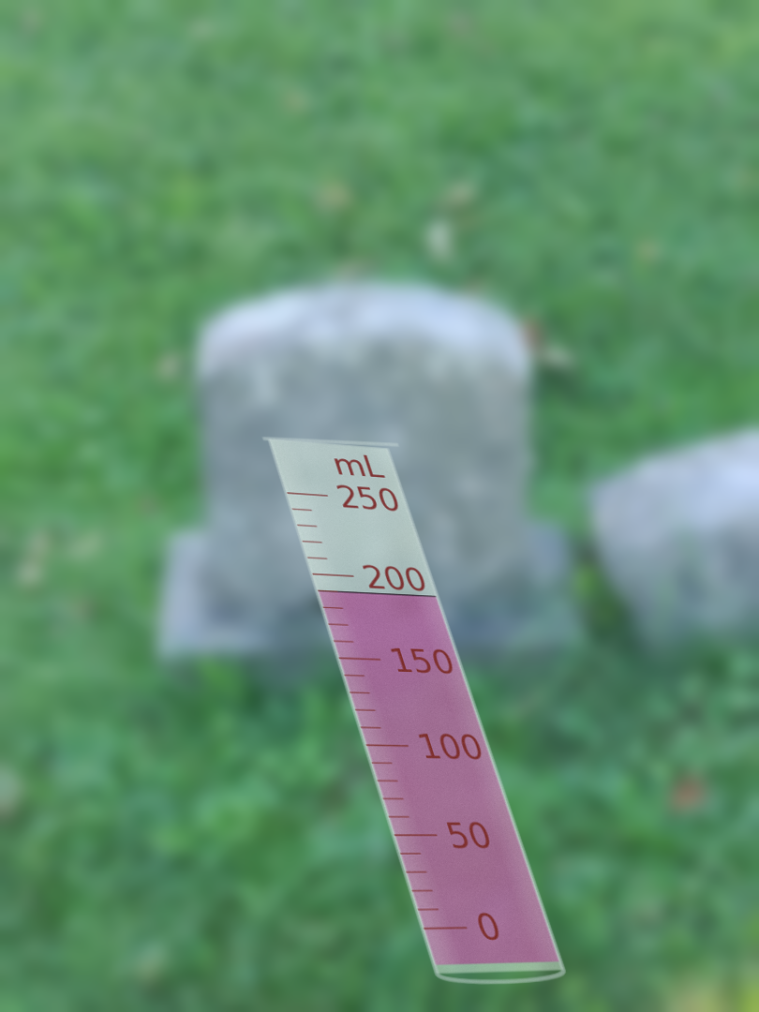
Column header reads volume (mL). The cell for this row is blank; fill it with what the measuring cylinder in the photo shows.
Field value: 190 mL
